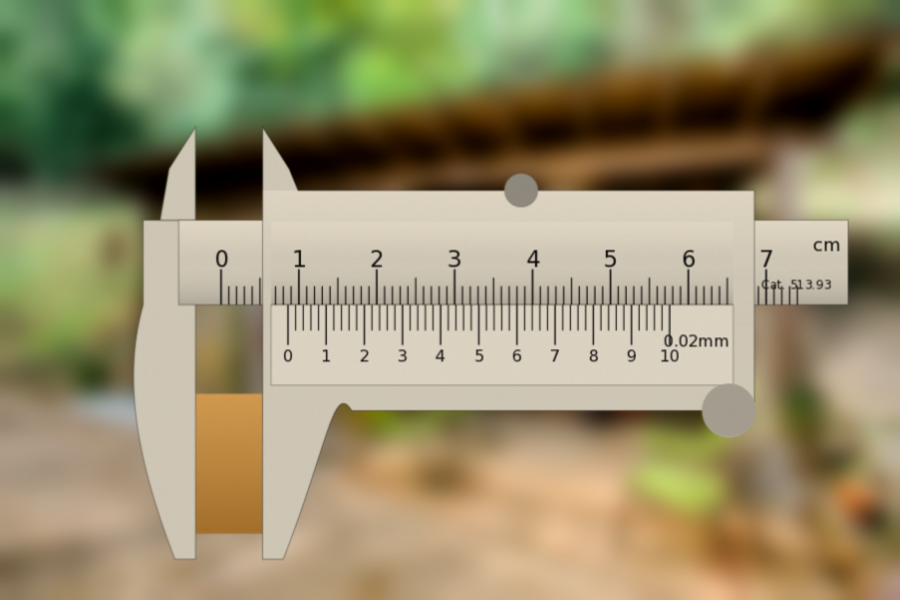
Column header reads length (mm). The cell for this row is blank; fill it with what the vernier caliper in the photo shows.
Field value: 8.6 mm
